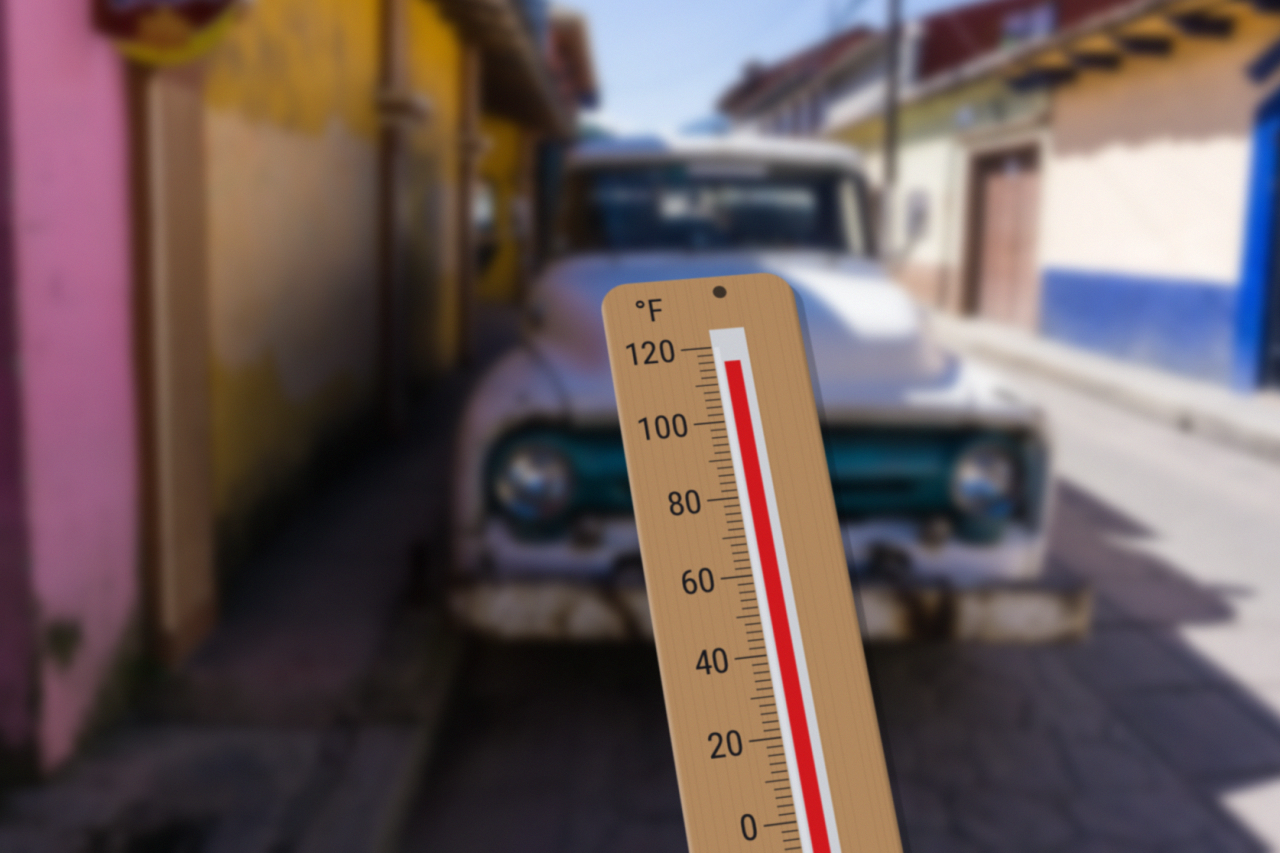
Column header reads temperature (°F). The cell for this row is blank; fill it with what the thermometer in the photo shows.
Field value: 116 °F
